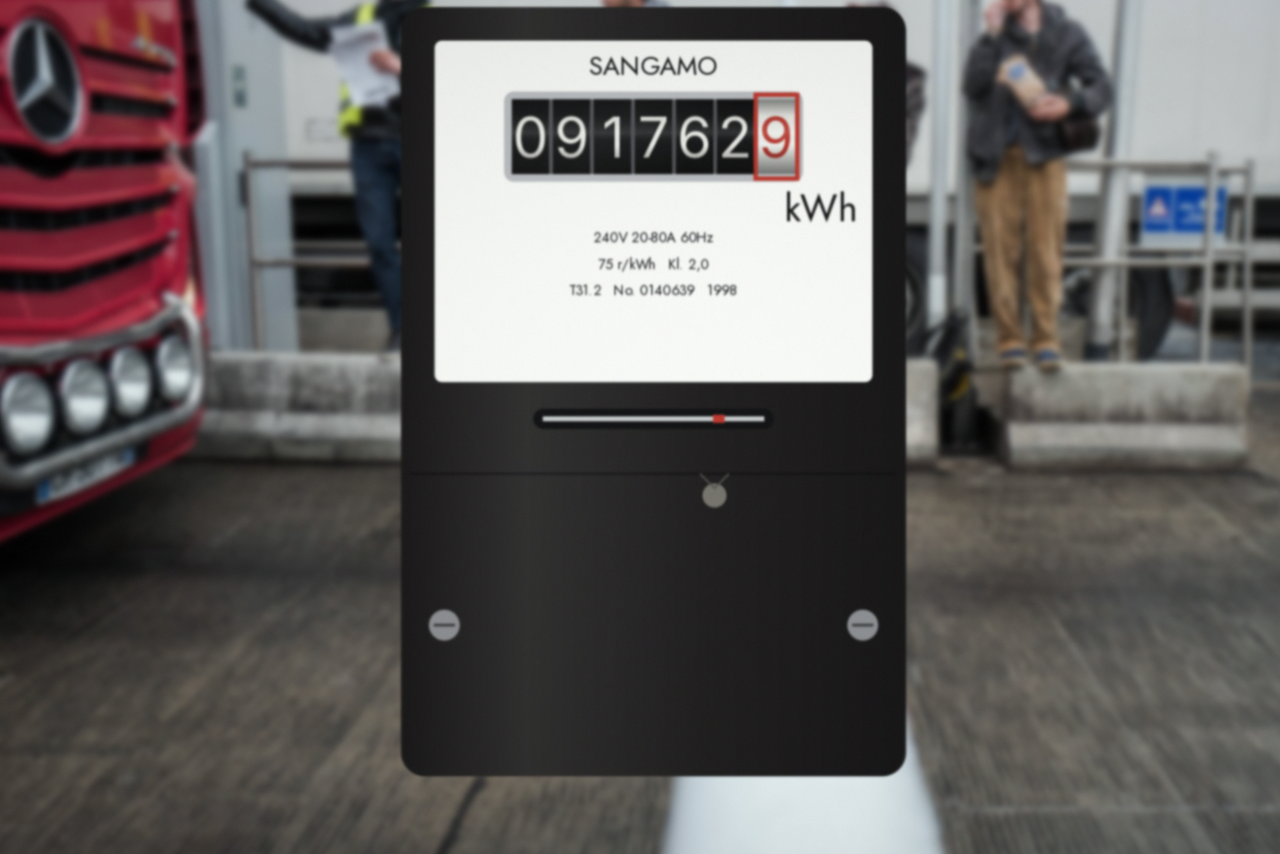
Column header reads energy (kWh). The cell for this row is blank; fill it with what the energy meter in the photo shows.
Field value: 91762.9 kWh
